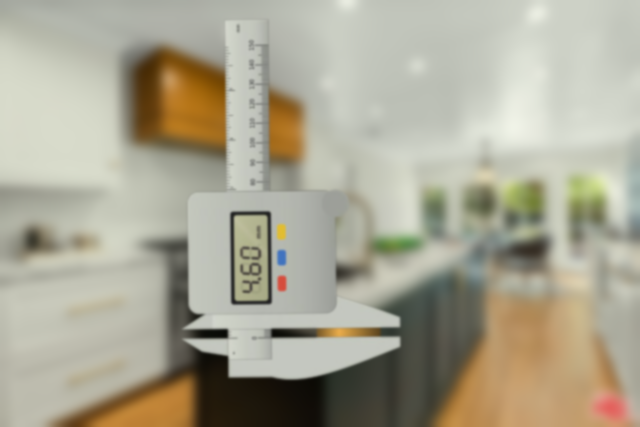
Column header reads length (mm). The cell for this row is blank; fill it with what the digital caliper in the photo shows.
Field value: 4.60 mm
